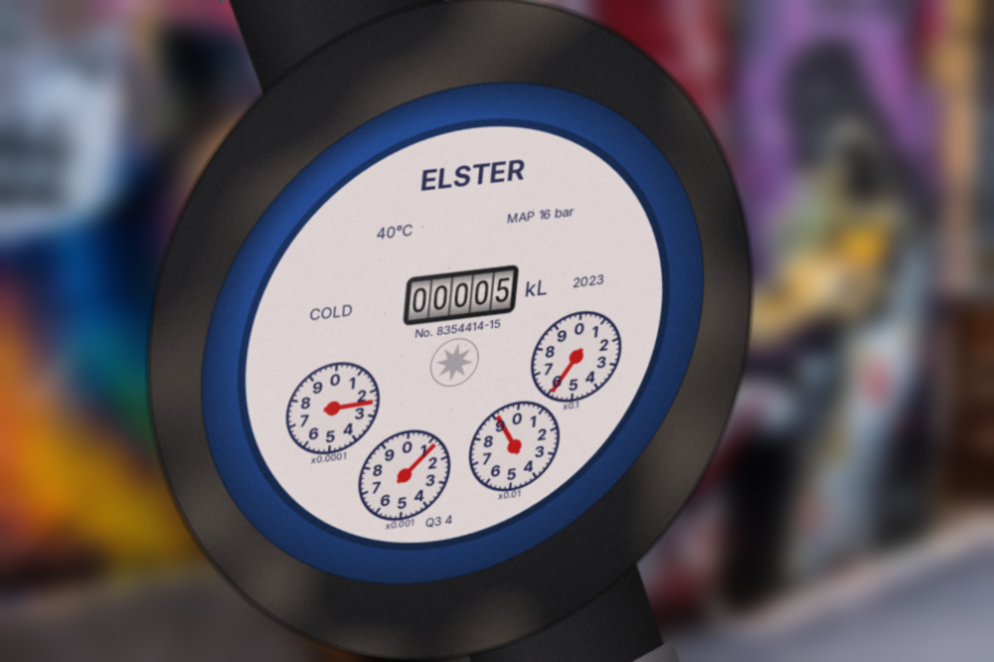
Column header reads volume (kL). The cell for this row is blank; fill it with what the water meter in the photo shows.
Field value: 5.5912 kL
